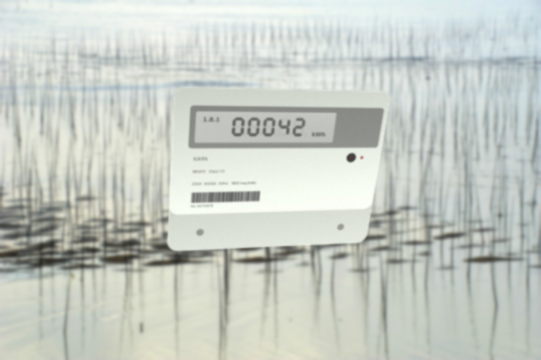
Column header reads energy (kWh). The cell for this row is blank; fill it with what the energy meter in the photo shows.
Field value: 42 kWh
